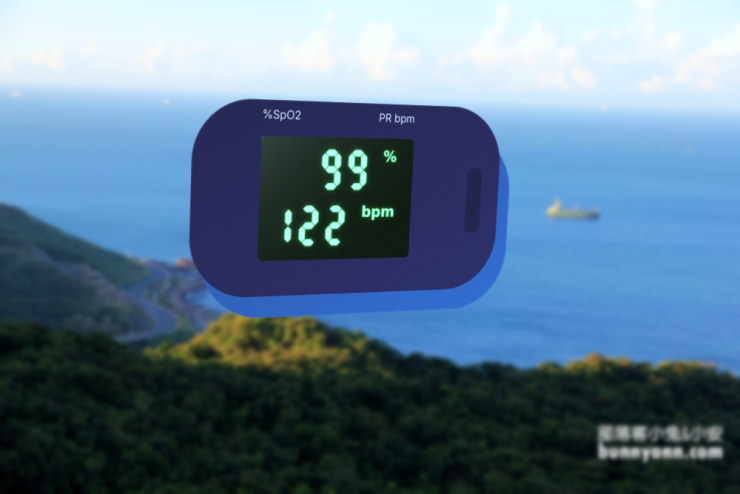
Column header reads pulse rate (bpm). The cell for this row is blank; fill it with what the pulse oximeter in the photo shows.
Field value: 122 bpm
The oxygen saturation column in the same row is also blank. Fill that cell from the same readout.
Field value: 99 %
